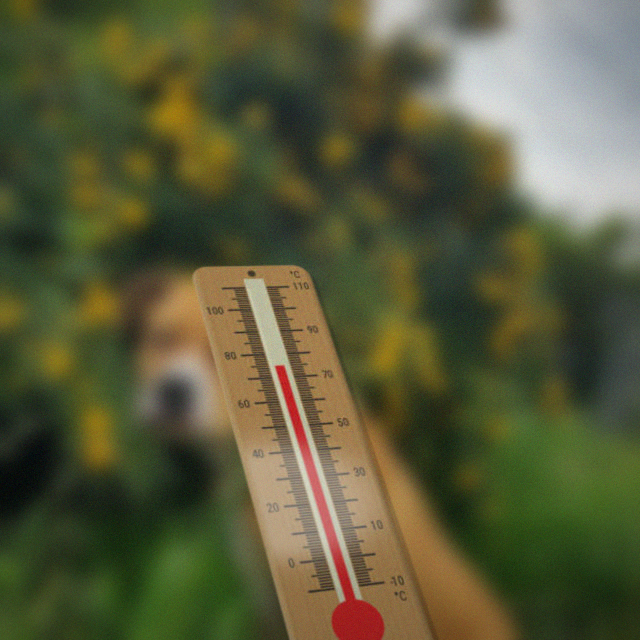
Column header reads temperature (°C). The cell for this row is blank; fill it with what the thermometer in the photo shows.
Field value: 75 °C
